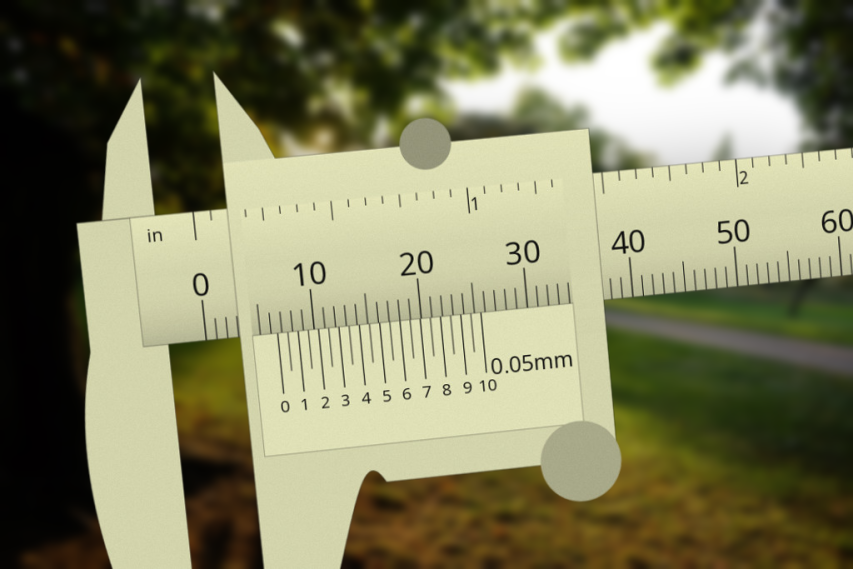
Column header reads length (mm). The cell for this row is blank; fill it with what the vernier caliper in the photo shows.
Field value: 6.6 mm
